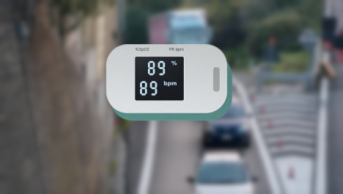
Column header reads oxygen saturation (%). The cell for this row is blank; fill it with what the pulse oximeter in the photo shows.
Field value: 89 %
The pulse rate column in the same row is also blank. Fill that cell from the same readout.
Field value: 89 bpm
